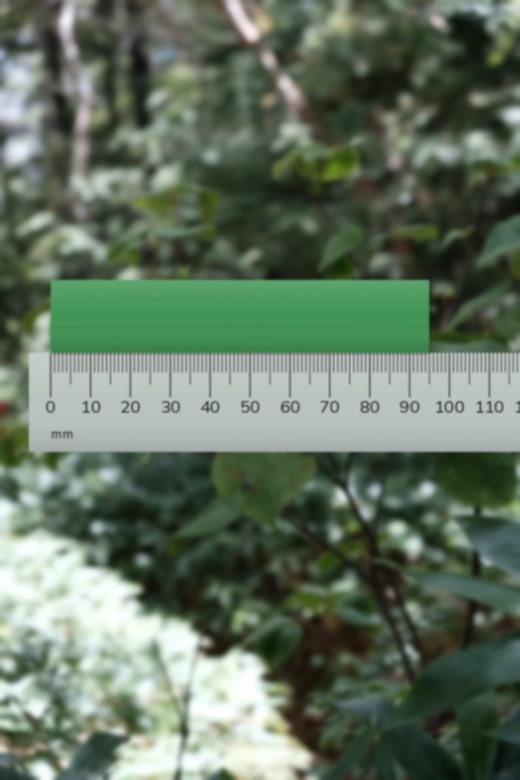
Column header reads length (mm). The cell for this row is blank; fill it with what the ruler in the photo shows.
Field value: 95 mm
